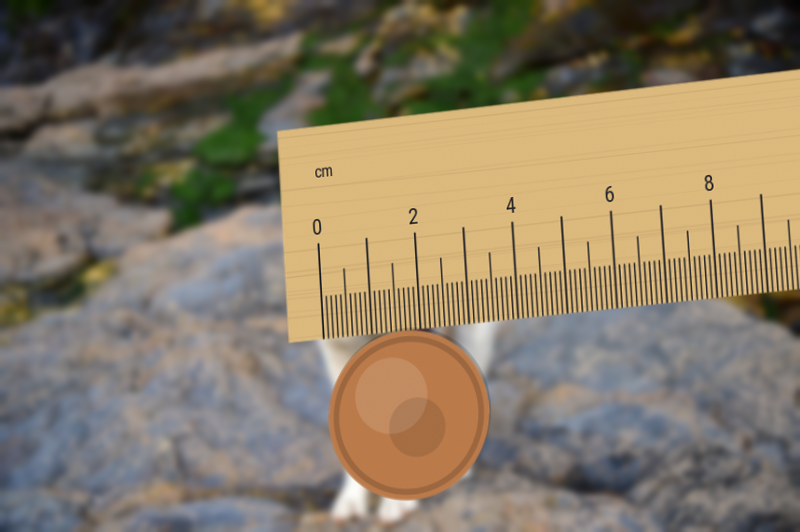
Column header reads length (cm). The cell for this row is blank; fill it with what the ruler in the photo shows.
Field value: 3.3 cm
